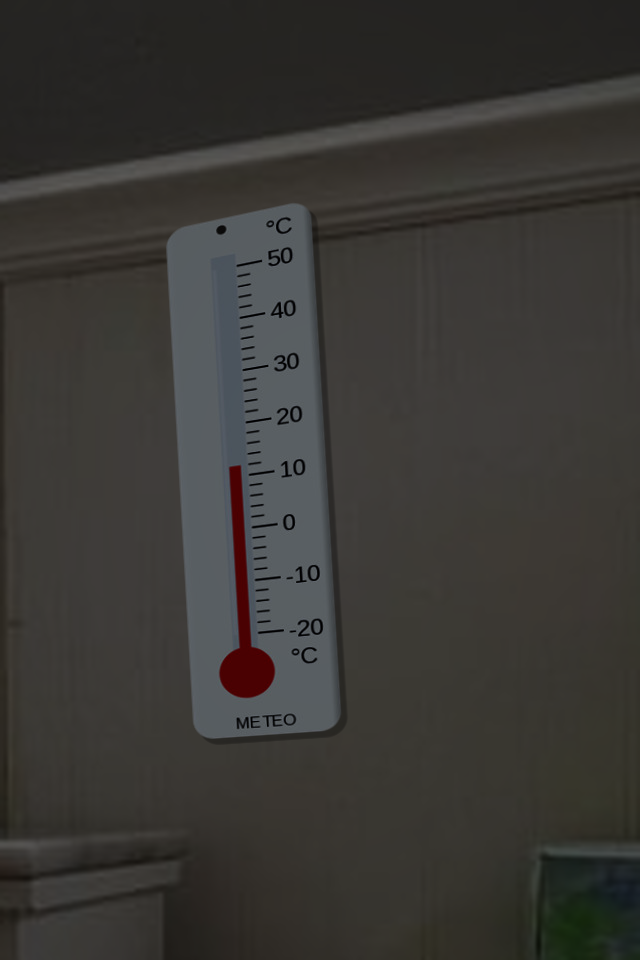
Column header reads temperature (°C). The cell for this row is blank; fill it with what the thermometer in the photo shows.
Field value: 12 °C
